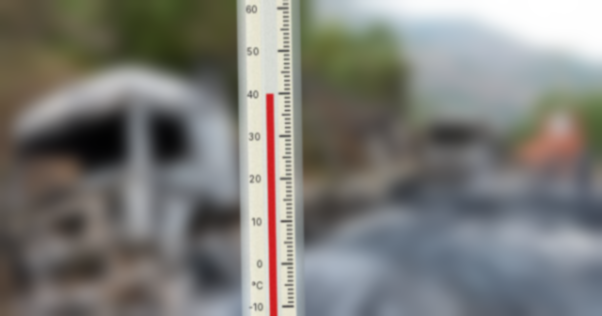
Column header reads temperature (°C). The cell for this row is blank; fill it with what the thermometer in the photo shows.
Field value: 40 °C
